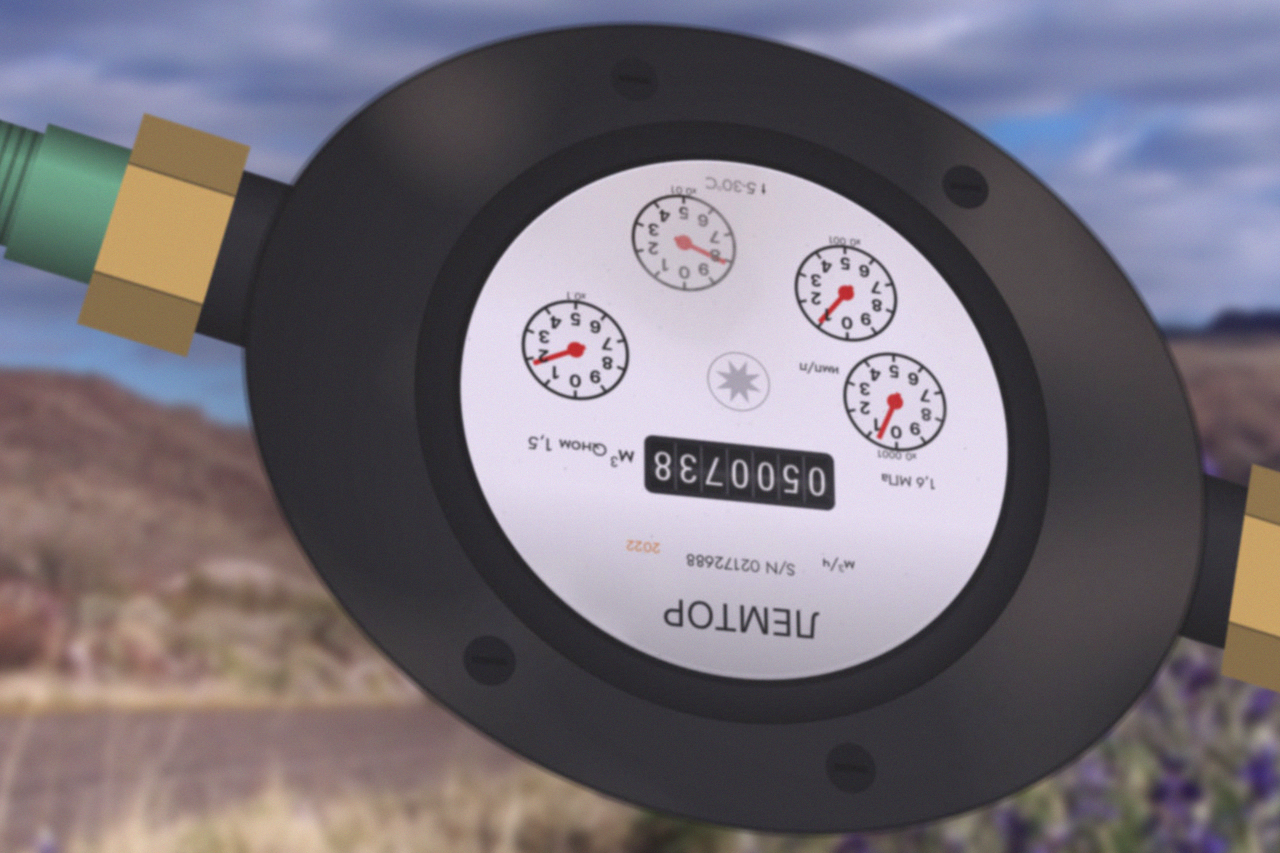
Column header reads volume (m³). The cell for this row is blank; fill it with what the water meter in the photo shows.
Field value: 500738.1810 m³
